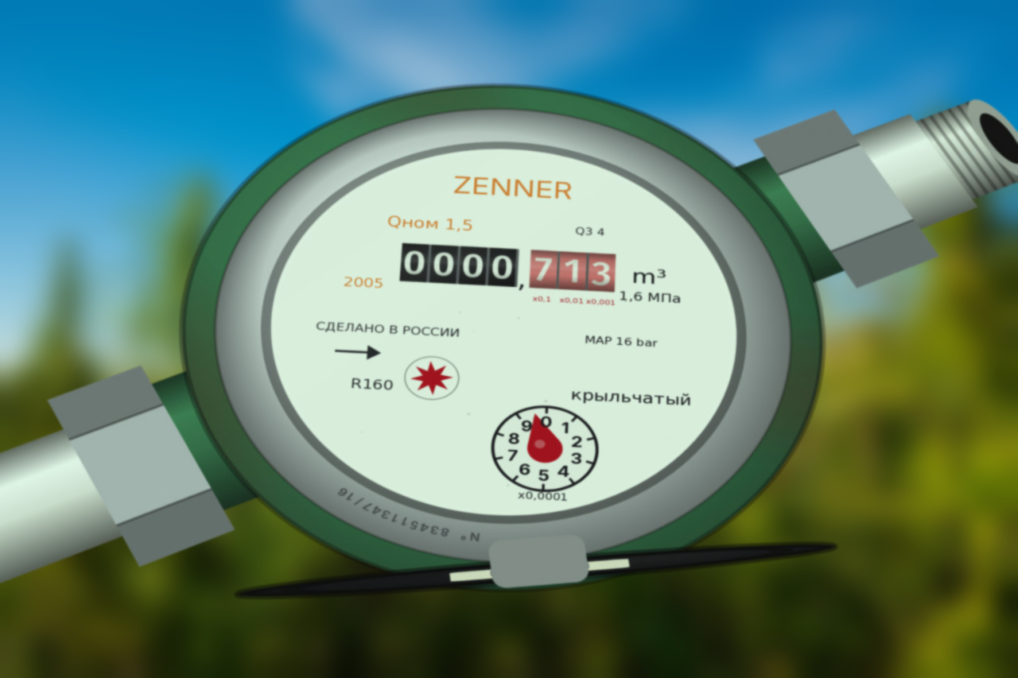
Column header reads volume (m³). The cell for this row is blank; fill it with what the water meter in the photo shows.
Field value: 0.7129 m³
